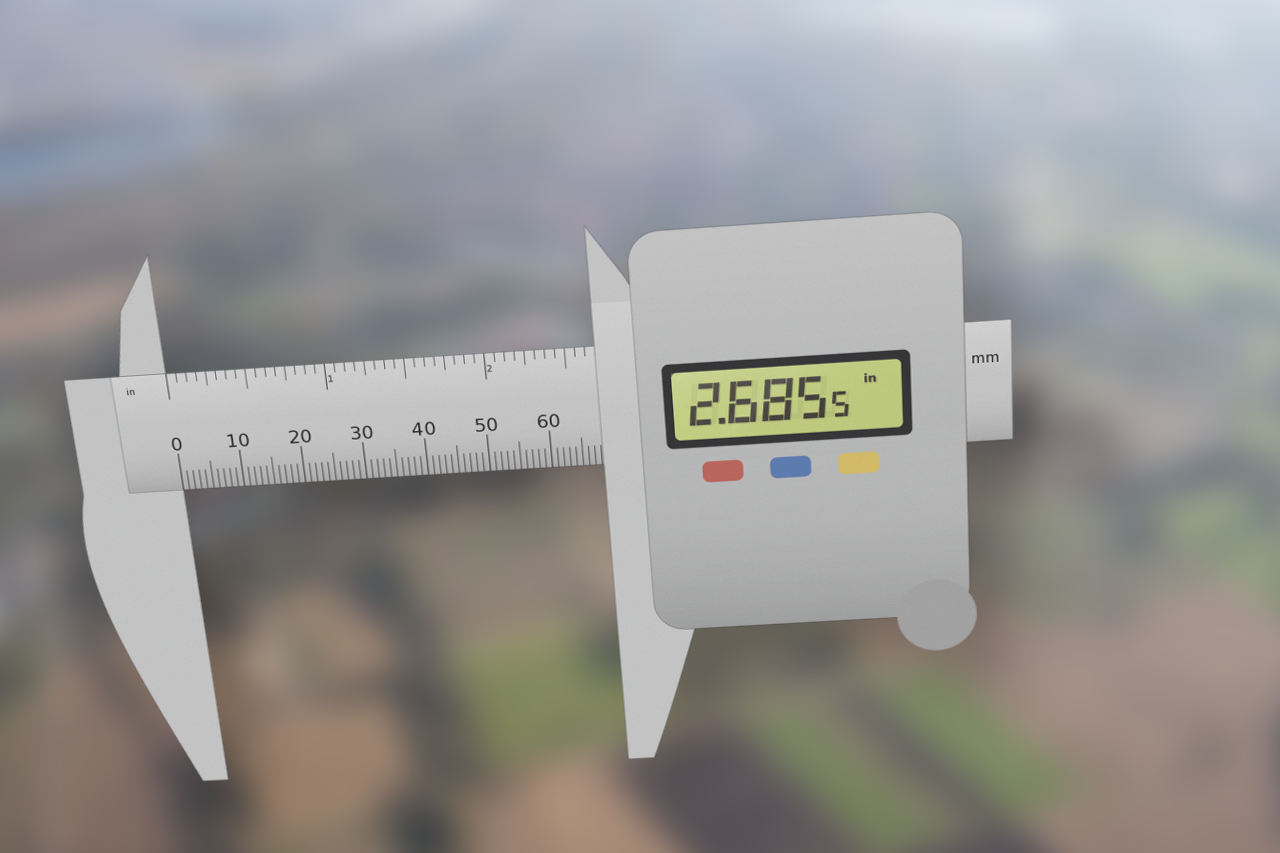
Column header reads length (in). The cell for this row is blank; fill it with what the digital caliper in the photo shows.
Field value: 2.6855 in
